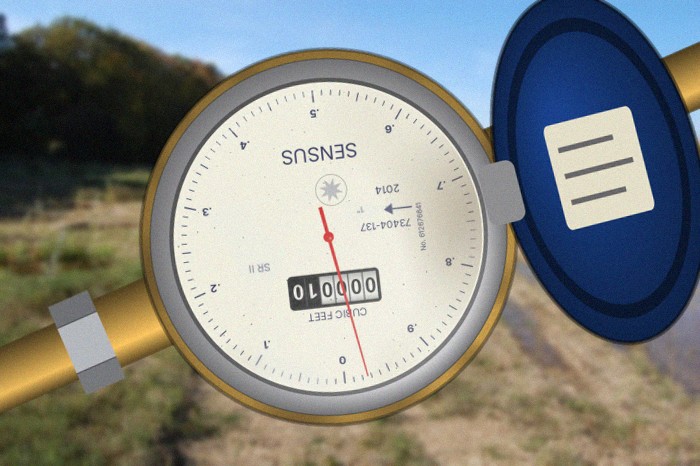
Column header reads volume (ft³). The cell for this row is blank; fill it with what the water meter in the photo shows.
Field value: 9.97 ft³
